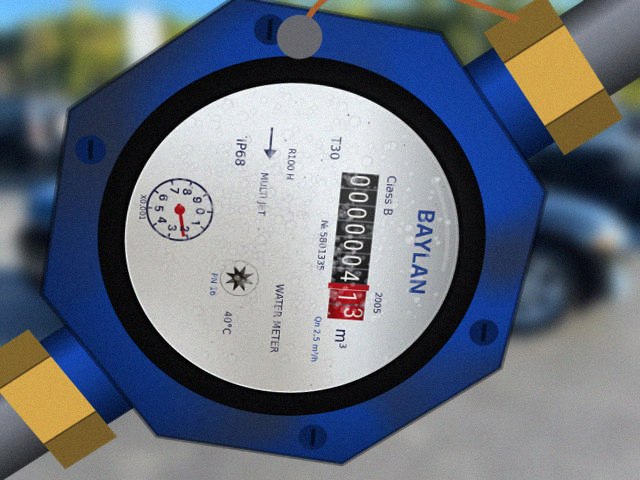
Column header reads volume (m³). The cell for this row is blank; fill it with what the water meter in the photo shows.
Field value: 4.132 m³
